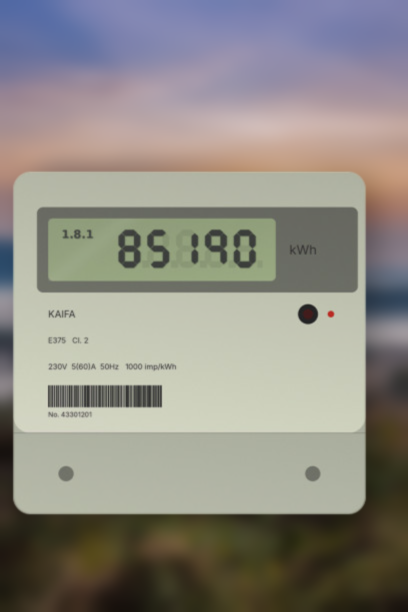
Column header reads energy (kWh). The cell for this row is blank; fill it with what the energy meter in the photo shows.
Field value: 85190 kWh
